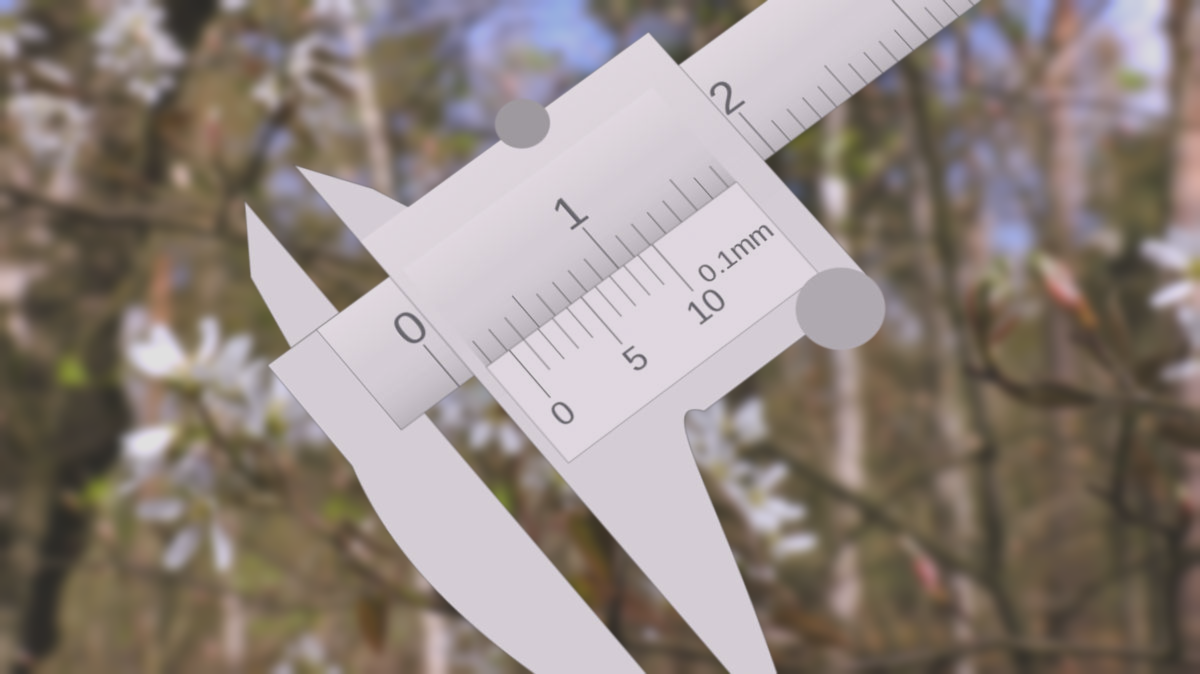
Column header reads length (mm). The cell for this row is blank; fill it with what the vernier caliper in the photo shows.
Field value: 3.1 mm
